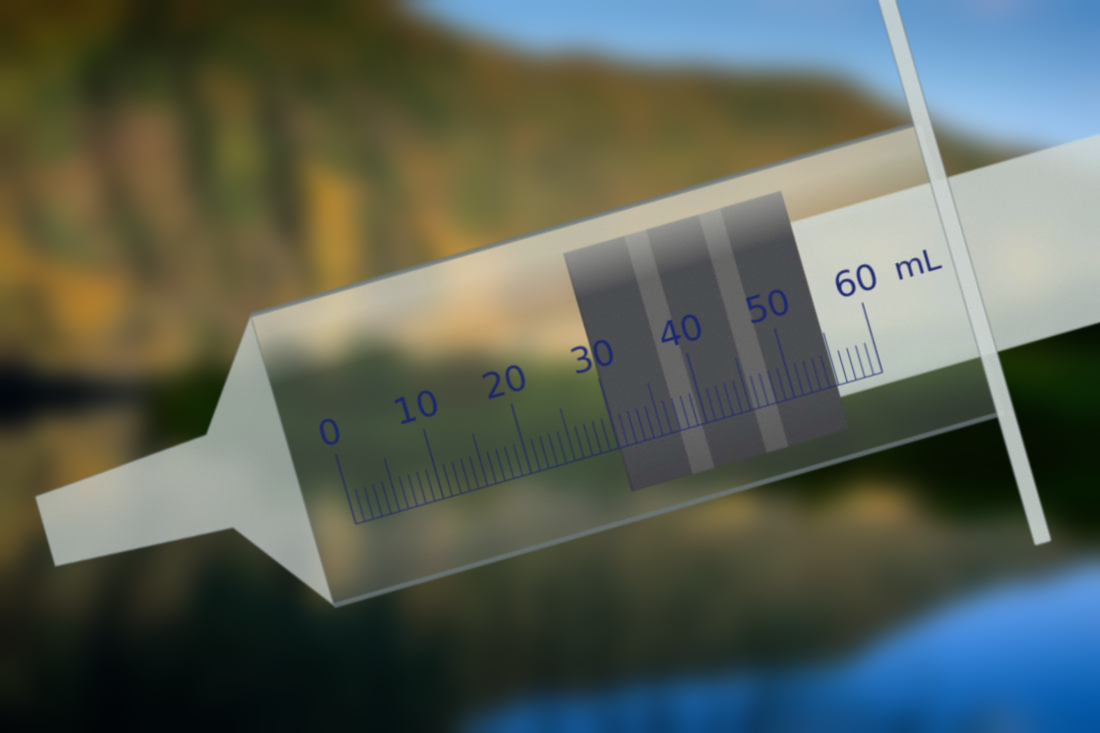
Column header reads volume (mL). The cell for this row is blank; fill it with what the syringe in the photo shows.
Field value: 30 mL
